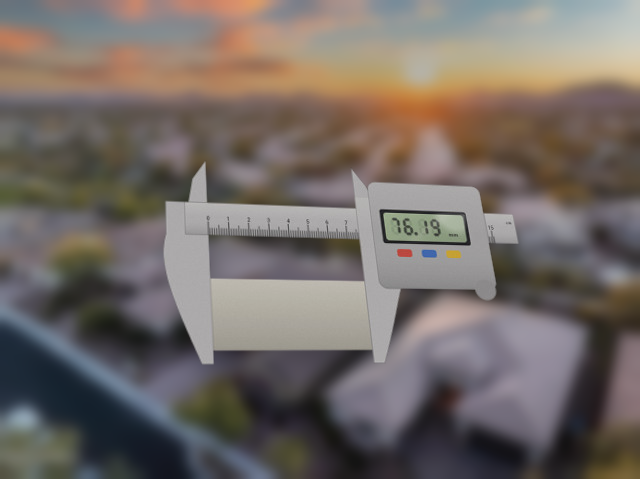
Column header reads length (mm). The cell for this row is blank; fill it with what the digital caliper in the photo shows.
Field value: 76.19 mm
